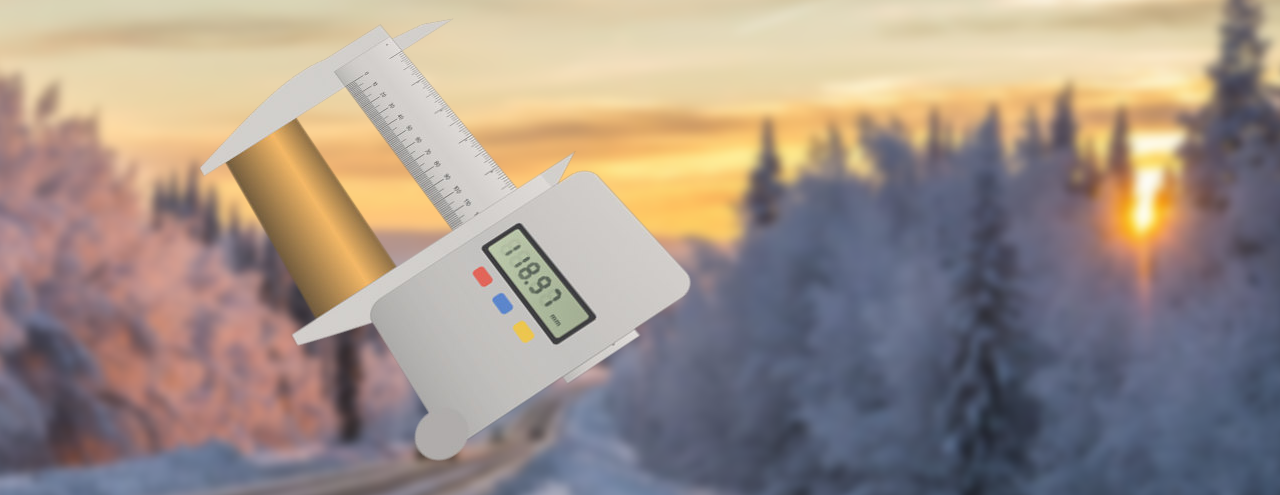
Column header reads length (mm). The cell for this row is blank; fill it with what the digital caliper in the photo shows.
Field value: 118.97 mm
